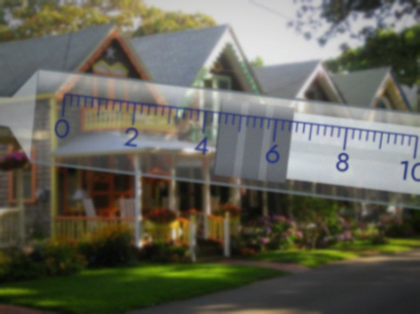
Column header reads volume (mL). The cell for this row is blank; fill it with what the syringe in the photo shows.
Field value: 4.4 mL
